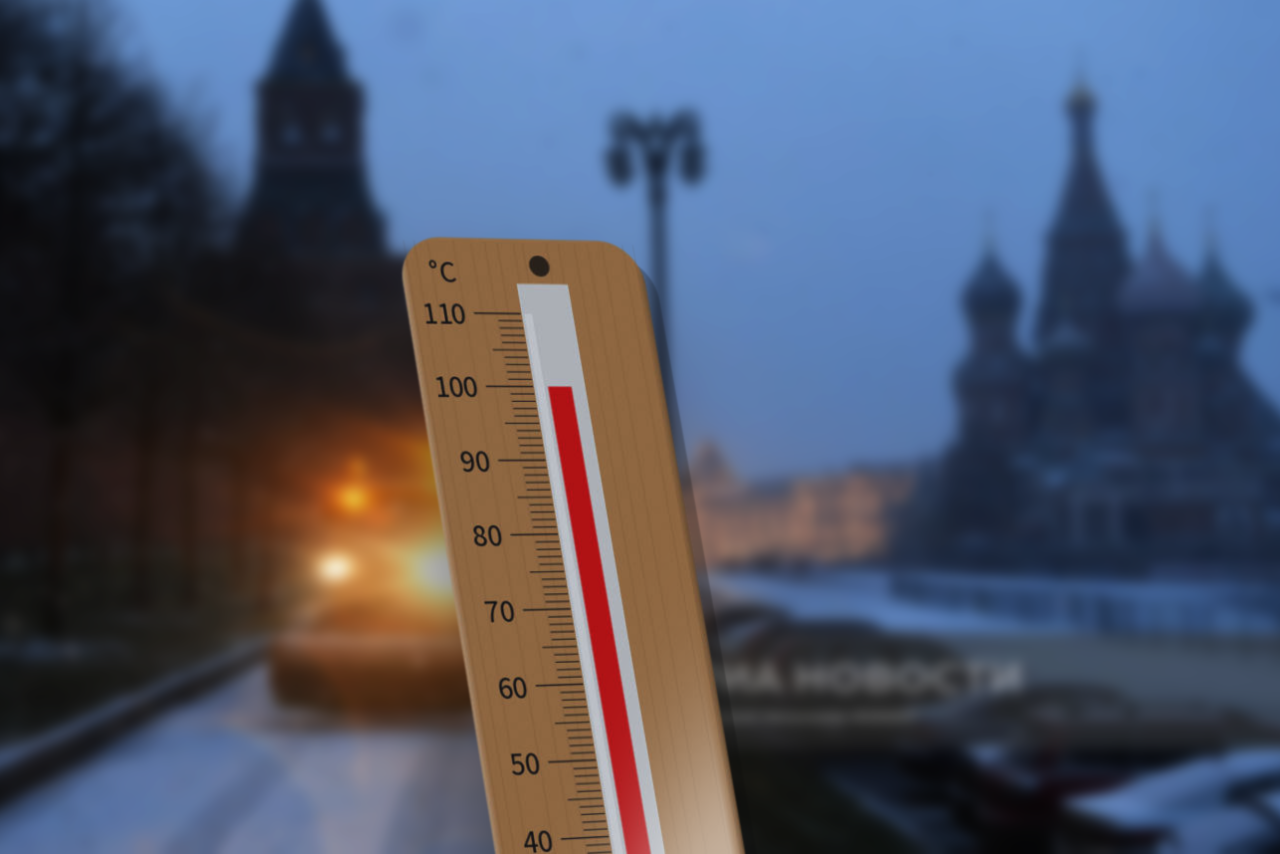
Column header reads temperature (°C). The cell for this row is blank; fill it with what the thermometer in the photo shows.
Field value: 100 °C
